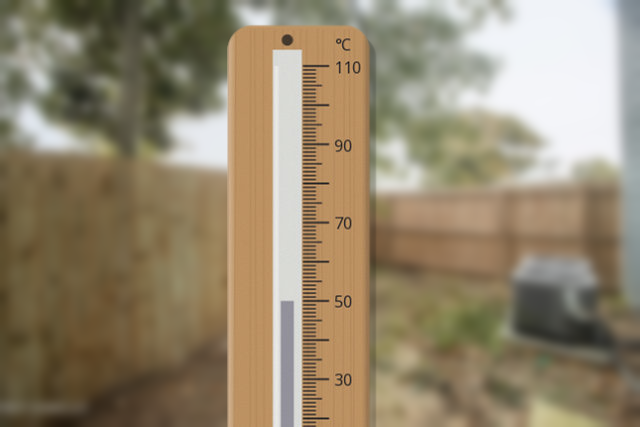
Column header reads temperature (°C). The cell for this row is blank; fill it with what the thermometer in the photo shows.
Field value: 50 °C
